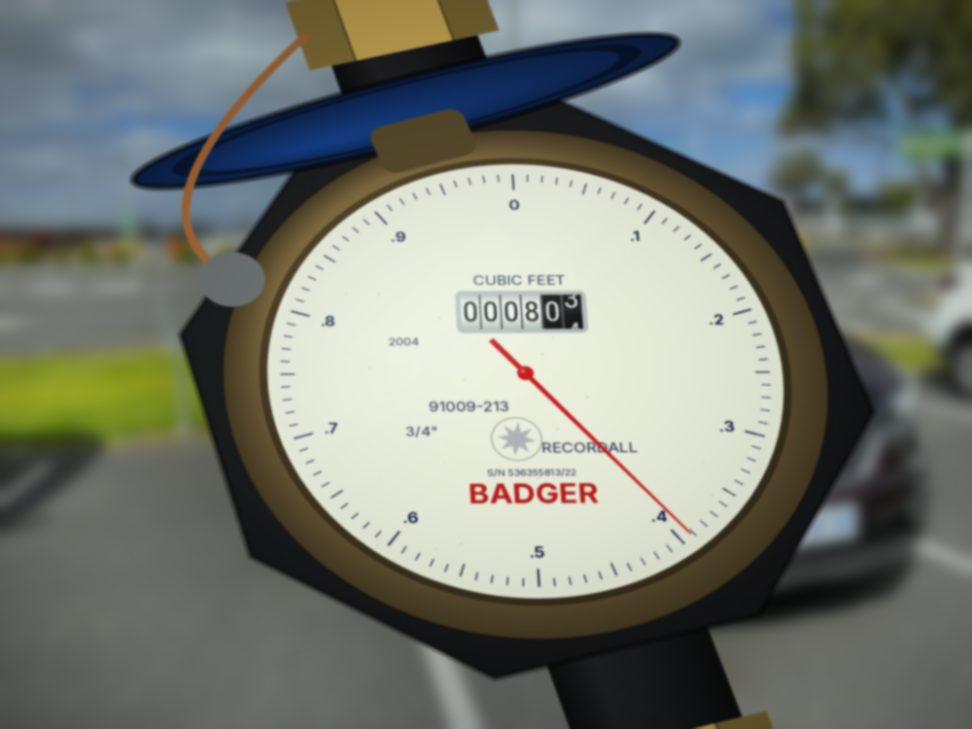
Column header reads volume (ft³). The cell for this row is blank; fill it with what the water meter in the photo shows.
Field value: 803.39 ft³
